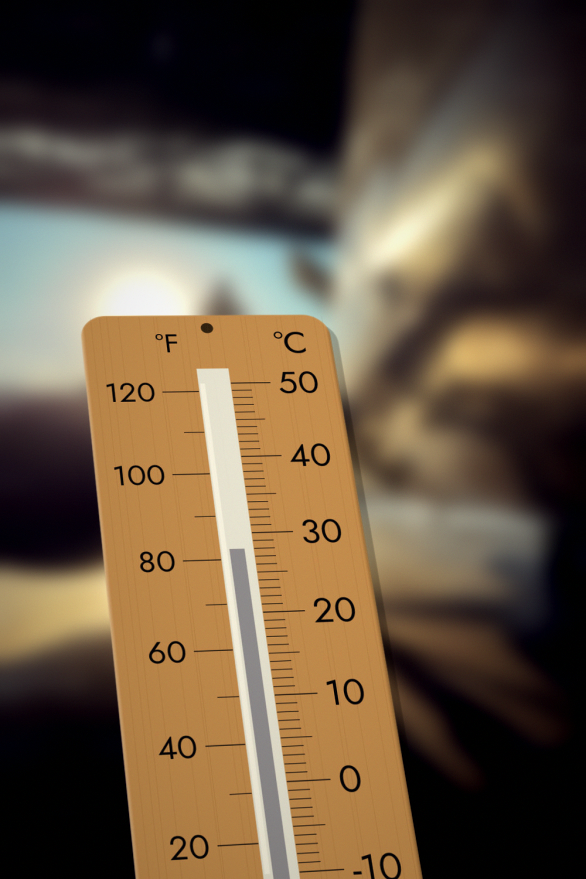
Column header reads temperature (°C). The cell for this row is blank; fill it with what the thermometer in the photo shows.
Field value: 28 °C
